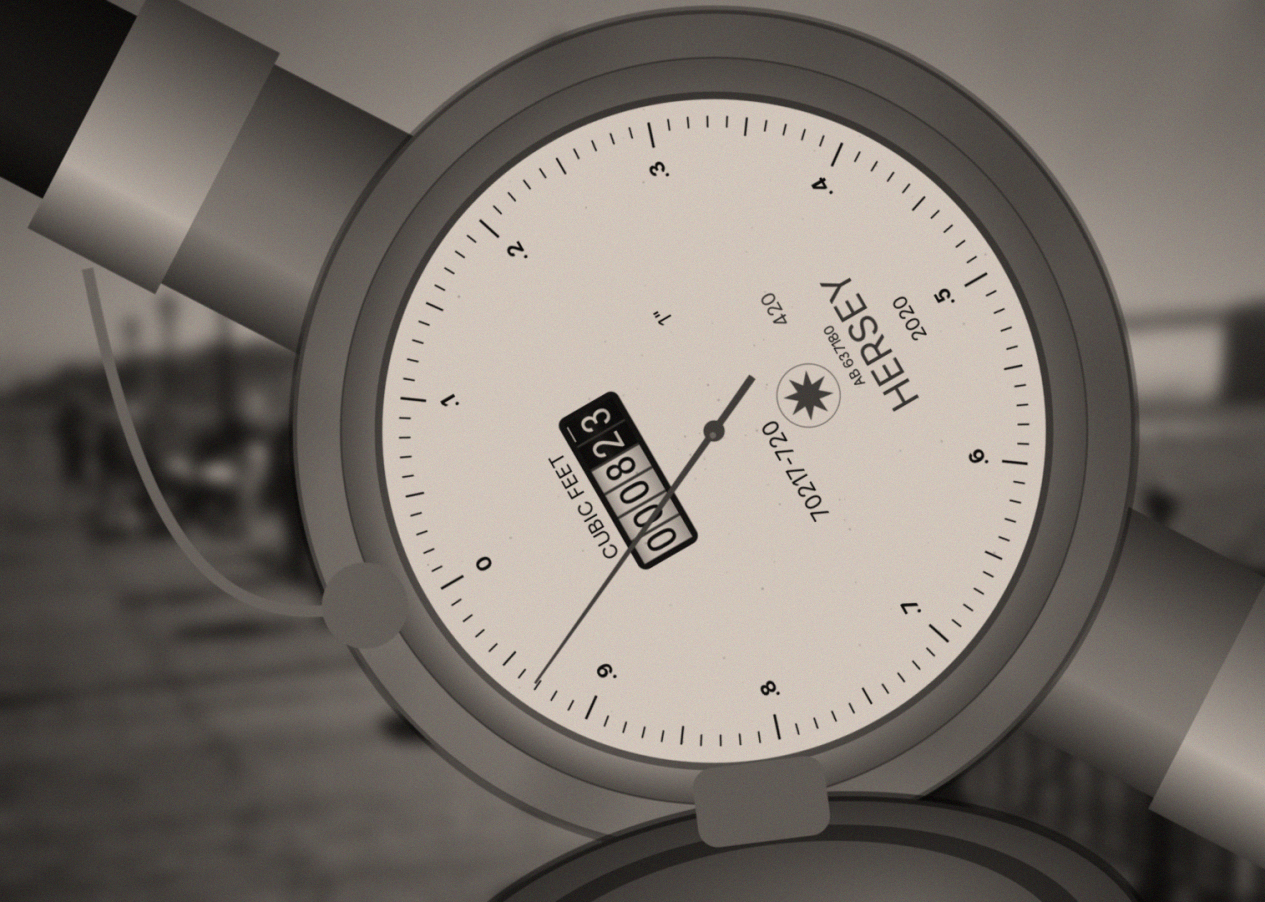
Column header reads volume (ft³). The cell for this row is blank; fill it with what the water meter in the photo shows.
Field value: 822.93 ft³
